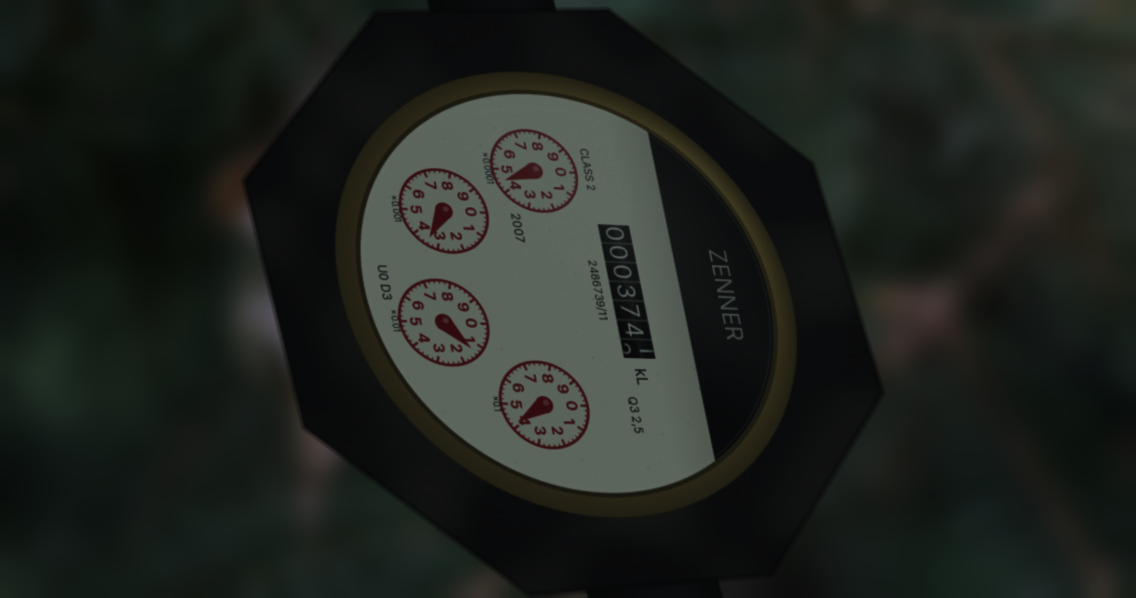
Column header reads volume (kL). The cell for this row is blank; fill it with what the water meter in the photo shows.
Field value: 3741.4134 kL
